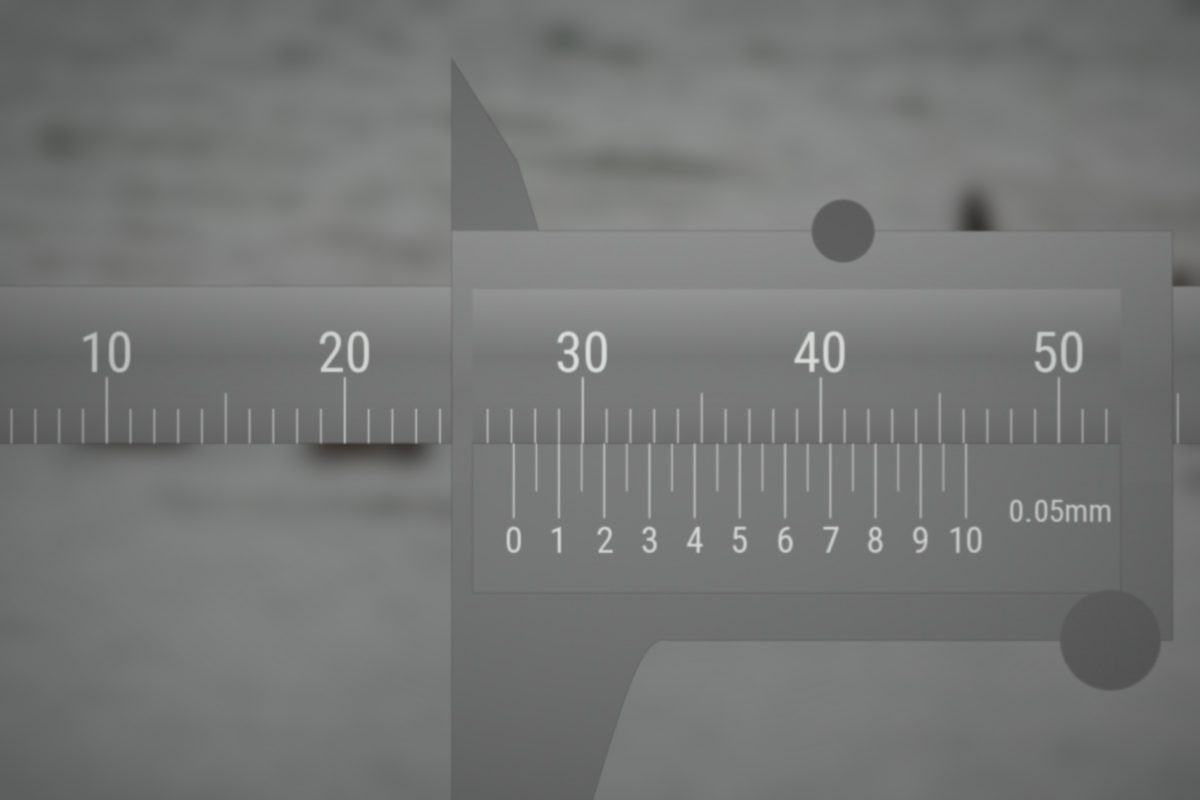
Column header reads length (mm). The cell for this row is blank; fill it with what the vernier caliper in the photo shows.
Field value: 27.1 mm
